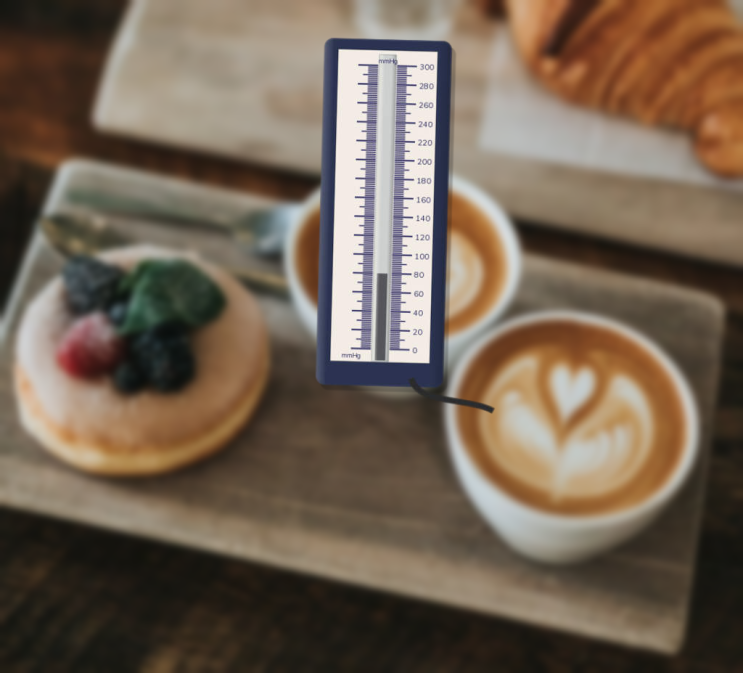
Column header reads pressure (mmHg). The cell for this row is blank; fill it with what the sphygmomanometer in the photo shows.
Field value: 80 mmHg
